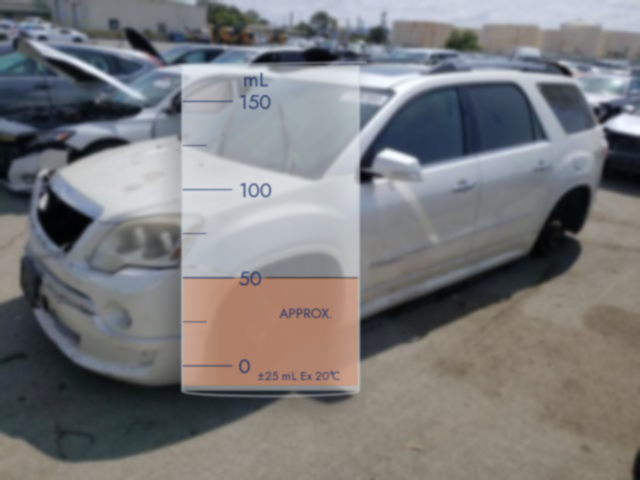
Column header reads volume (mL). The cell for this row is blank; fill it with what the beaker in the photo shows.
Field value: 50 mL
